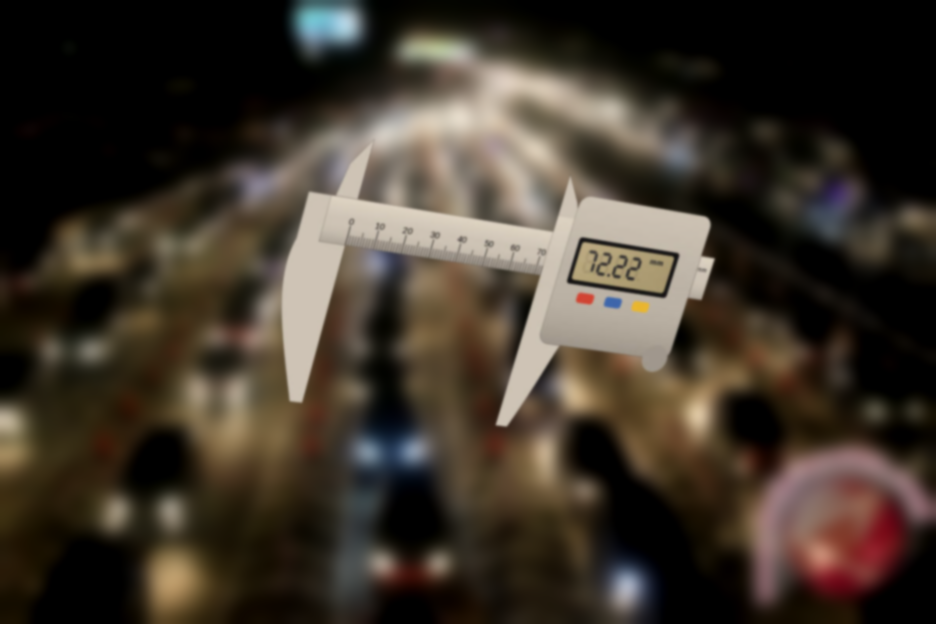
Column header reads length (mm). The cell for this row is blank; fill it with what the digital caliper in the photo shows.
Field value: 72.22 mm
